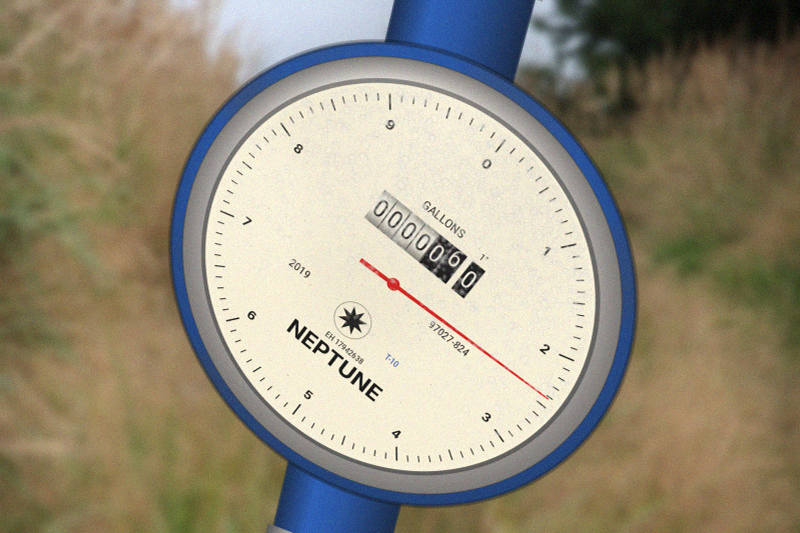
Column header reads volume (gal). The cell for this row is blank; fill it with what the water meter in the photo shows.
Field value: 62.4 gal
